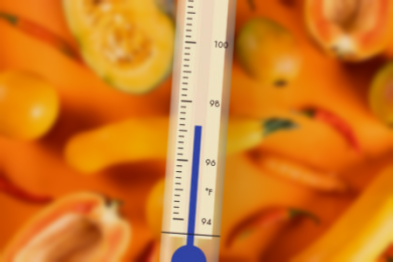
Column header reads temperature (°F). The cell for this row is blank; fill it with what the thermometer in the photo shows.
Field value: 97.2 °F
